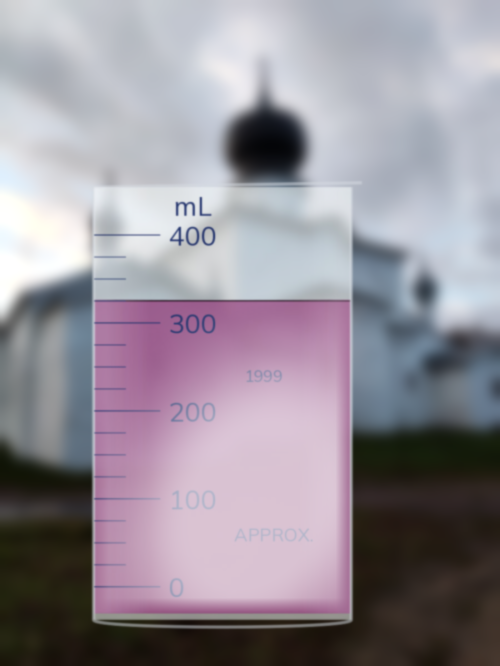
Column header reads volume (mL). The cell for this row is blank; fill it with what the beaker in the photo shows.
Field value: 325 mL
